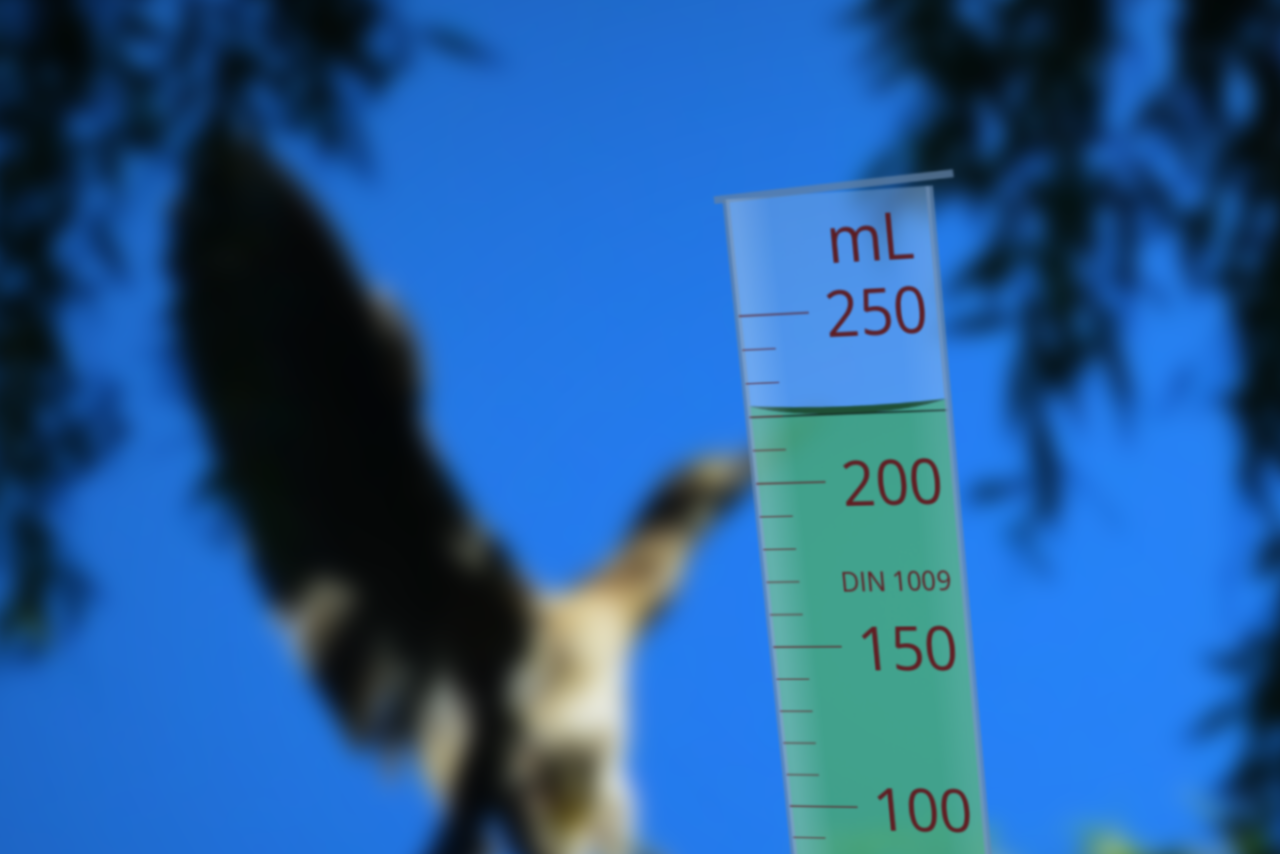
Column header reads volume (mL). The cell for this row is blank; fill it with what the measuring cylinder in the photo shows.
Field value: 220 mL
